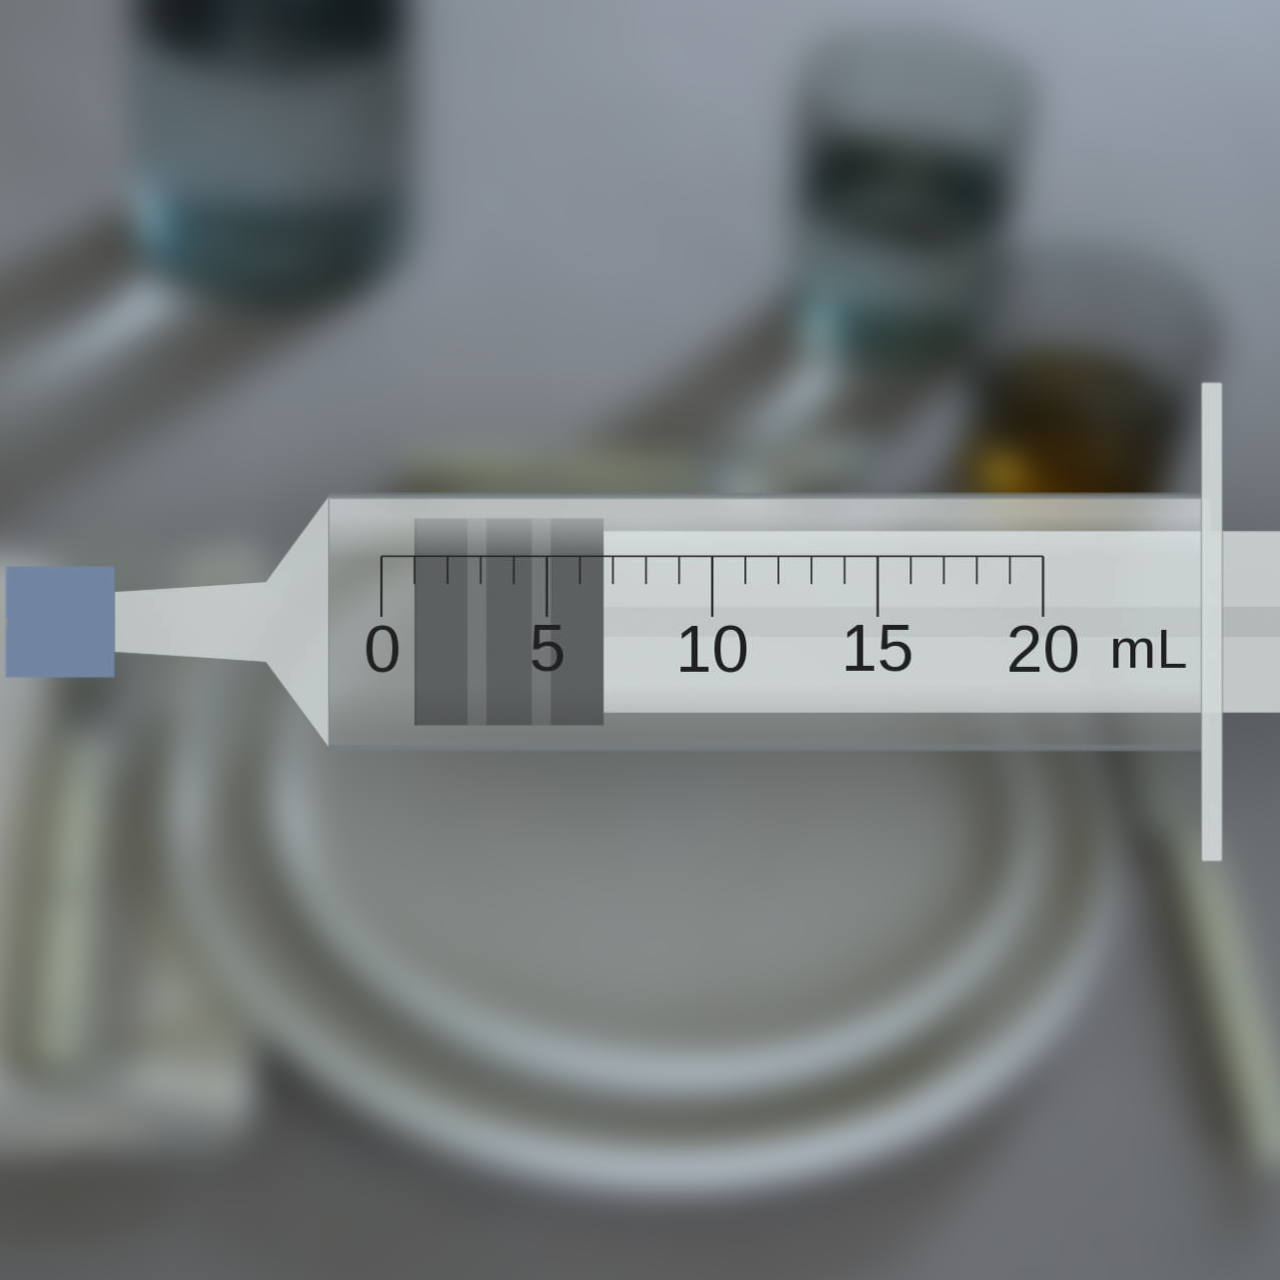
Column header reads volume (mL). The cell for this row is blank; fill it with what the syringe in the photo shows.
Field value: 1 mL
